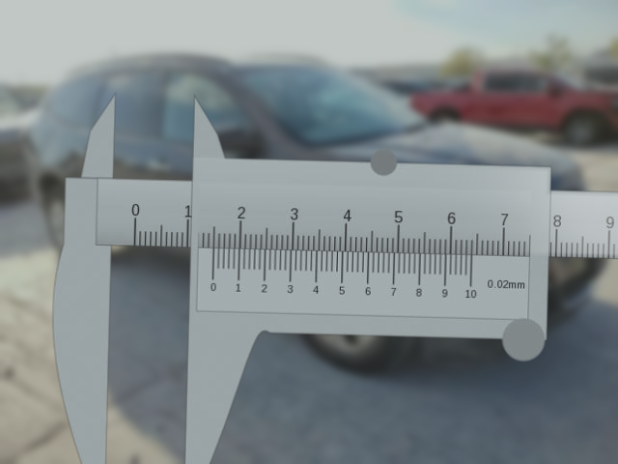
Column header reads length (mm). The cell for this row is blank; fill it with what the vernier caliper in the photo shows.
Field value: 15.0 mm
